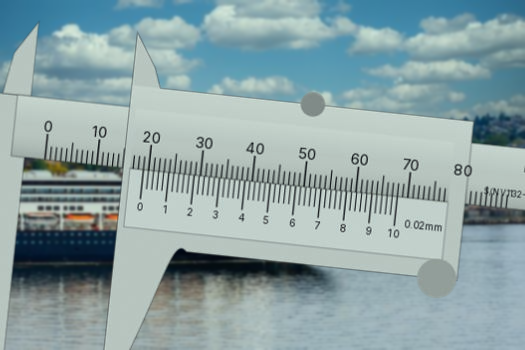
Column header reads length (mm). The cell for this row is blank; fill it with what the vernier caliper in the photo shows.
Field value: 19.0 mm
